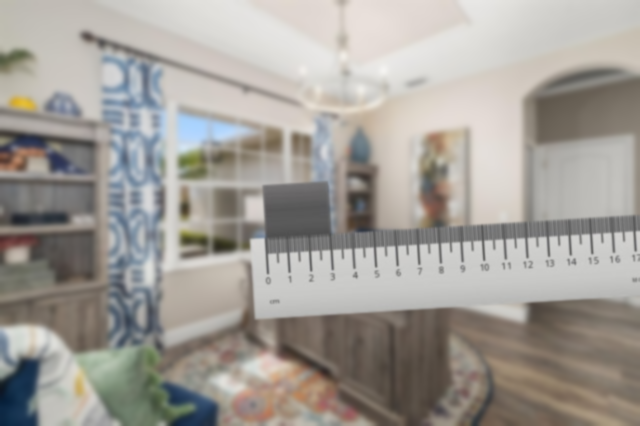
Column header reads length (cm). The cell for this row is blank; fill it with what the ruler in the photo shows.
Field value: 3 cm
